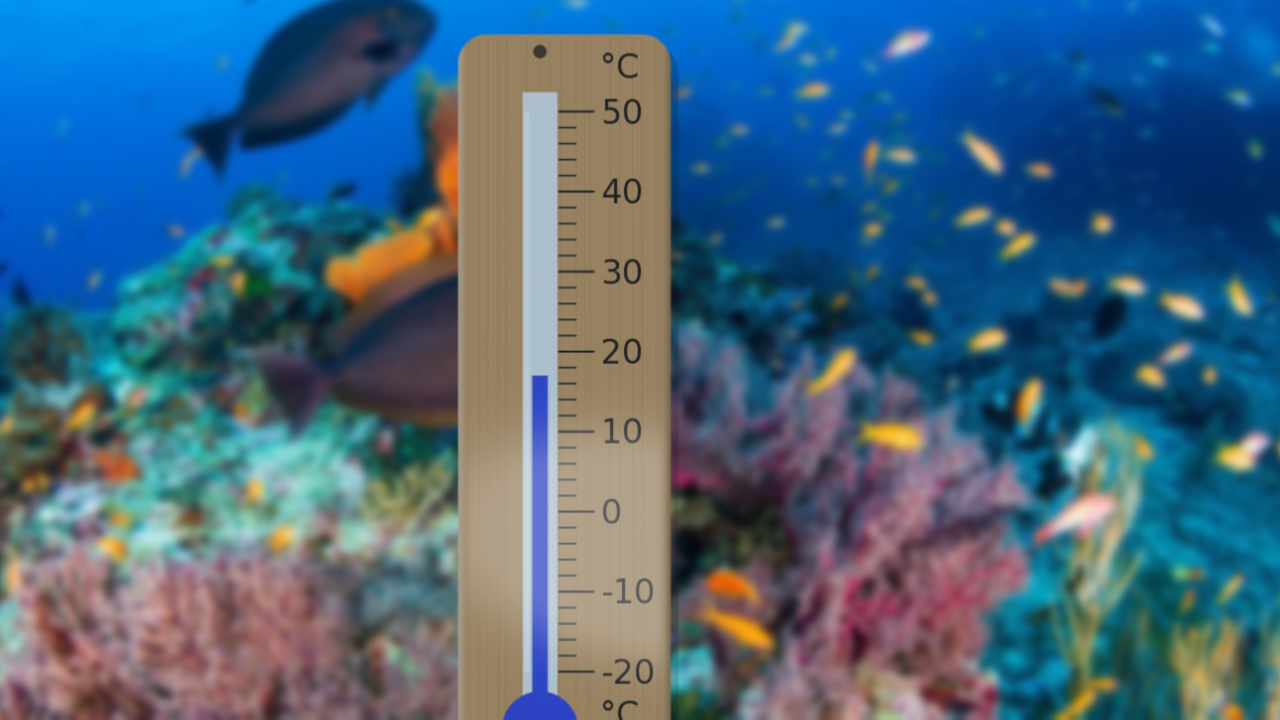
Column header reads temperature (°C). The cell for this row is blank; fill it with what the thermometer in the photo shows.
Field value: 17 °C
